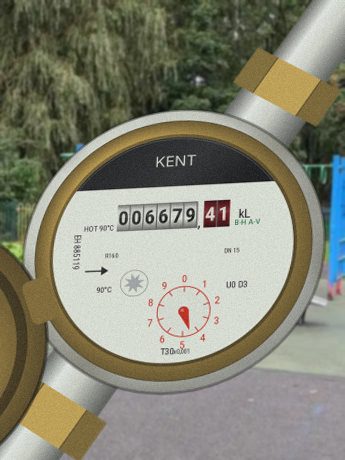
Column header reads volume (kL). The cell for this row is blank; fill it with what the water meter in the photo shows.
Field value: 6679.414 kL
